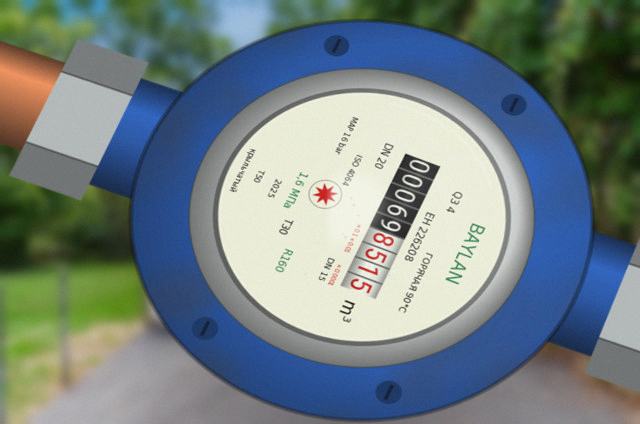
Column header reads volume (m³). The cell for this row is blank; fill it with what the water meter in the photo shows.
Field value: 69.8515 m³
